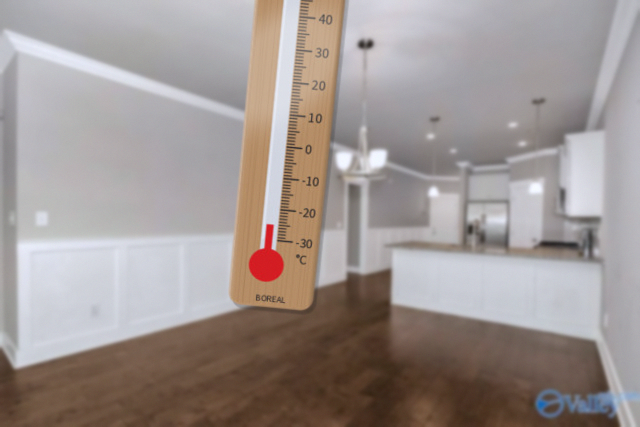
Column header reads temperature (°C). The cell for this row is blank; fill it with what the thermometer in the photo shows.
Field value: -25 °C
